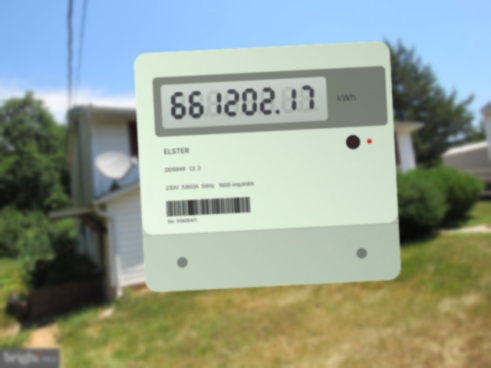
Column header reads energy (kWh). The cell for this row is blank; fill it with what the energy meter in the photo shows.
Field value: 661202.17 kWh
